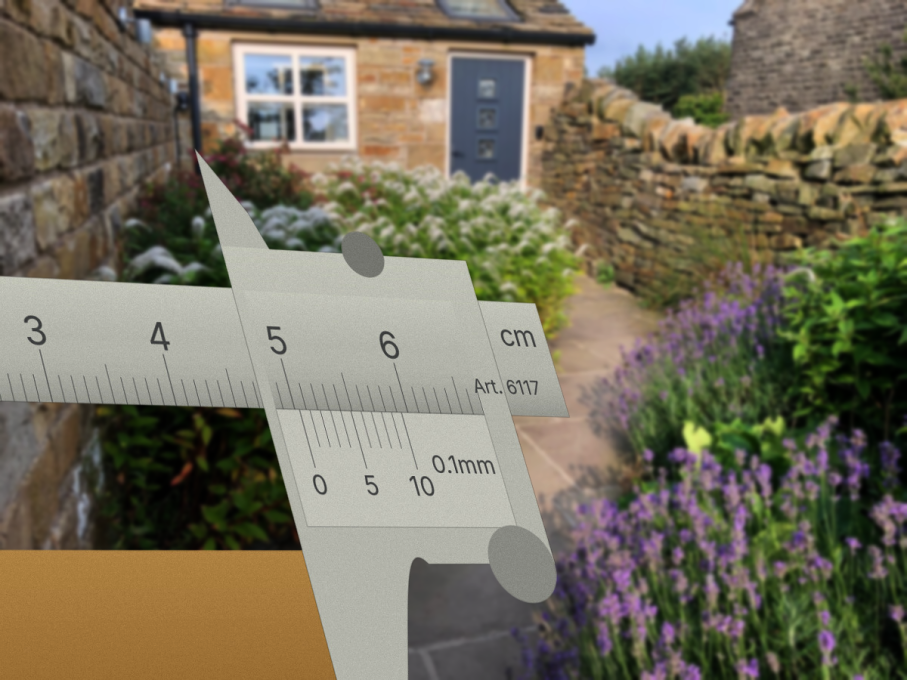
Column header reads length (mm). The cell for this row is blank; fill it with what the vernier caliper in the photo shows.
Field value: 50.4 mm
